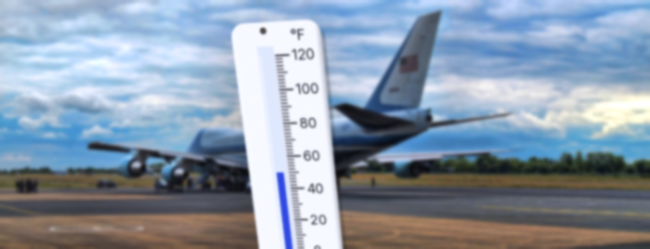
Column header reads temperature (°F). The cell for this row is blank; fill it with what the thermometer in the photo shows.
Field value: 50 °F
